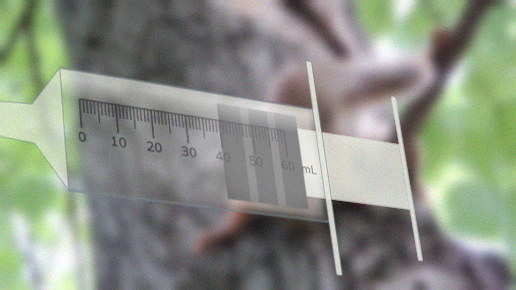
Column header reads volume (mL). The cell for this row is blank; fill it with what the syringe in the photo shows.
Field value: 40 mL
